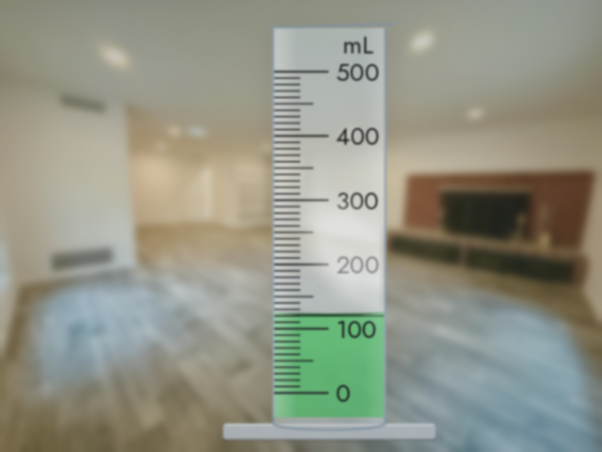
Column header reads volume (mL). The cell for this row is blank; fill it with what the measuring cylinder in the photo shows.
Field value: 120 mL
